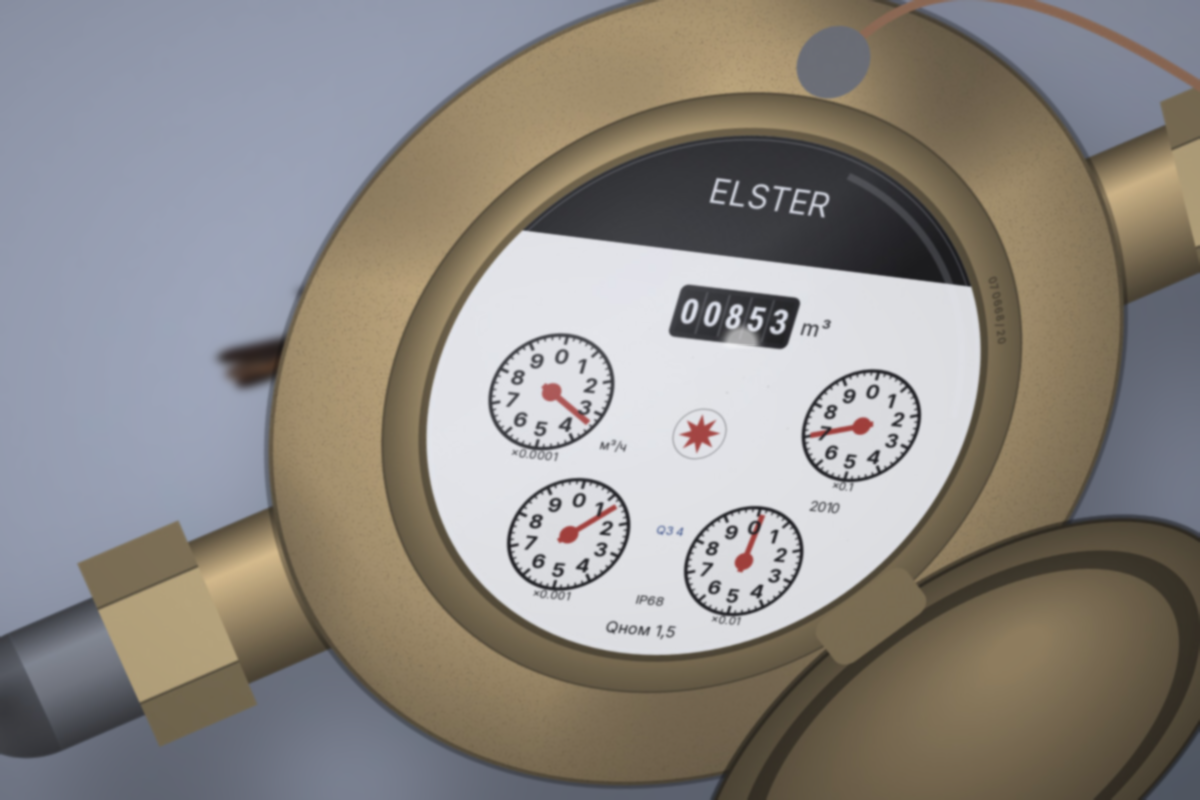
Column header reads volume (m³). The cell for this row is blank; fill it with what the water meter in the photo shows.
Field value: 853.7013 m³
